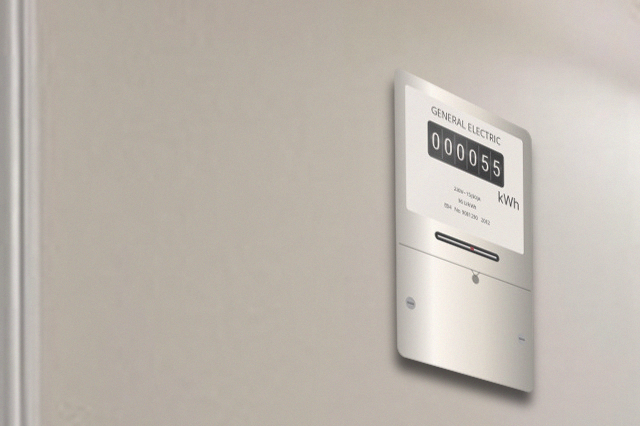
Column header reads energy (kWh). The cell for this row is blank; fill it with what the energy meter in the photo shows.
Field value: 55 kWh
